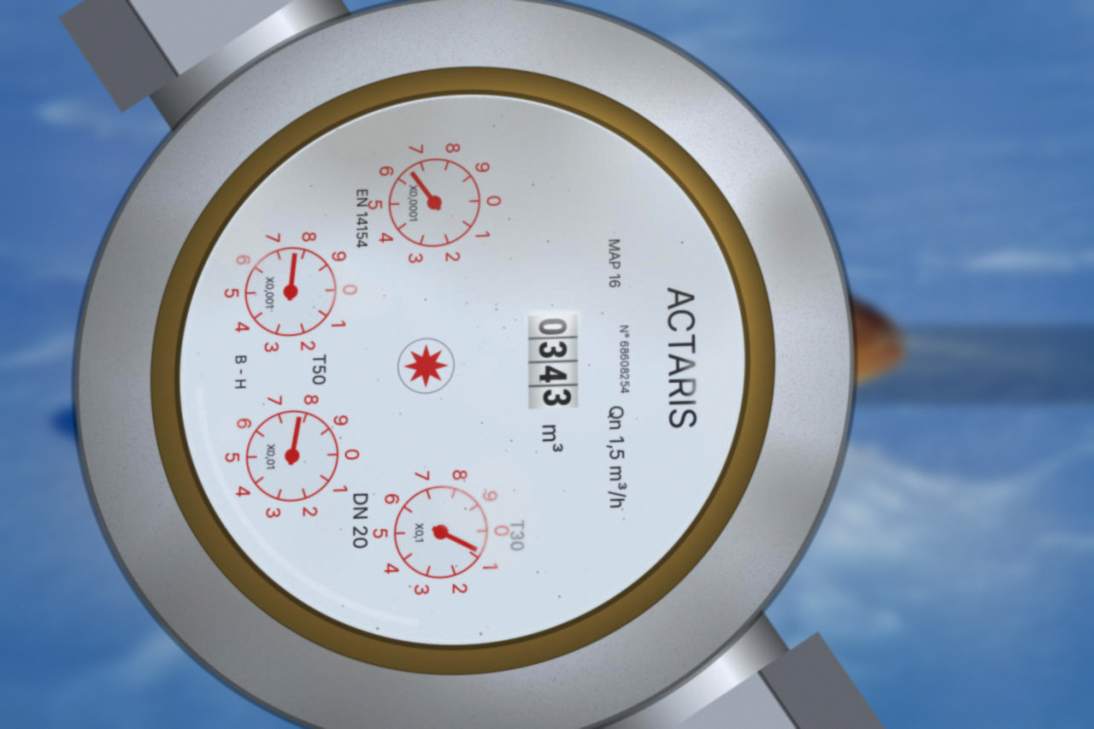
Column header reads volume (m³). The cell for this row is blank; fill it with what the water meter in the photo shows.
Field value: 343.0776 m³
